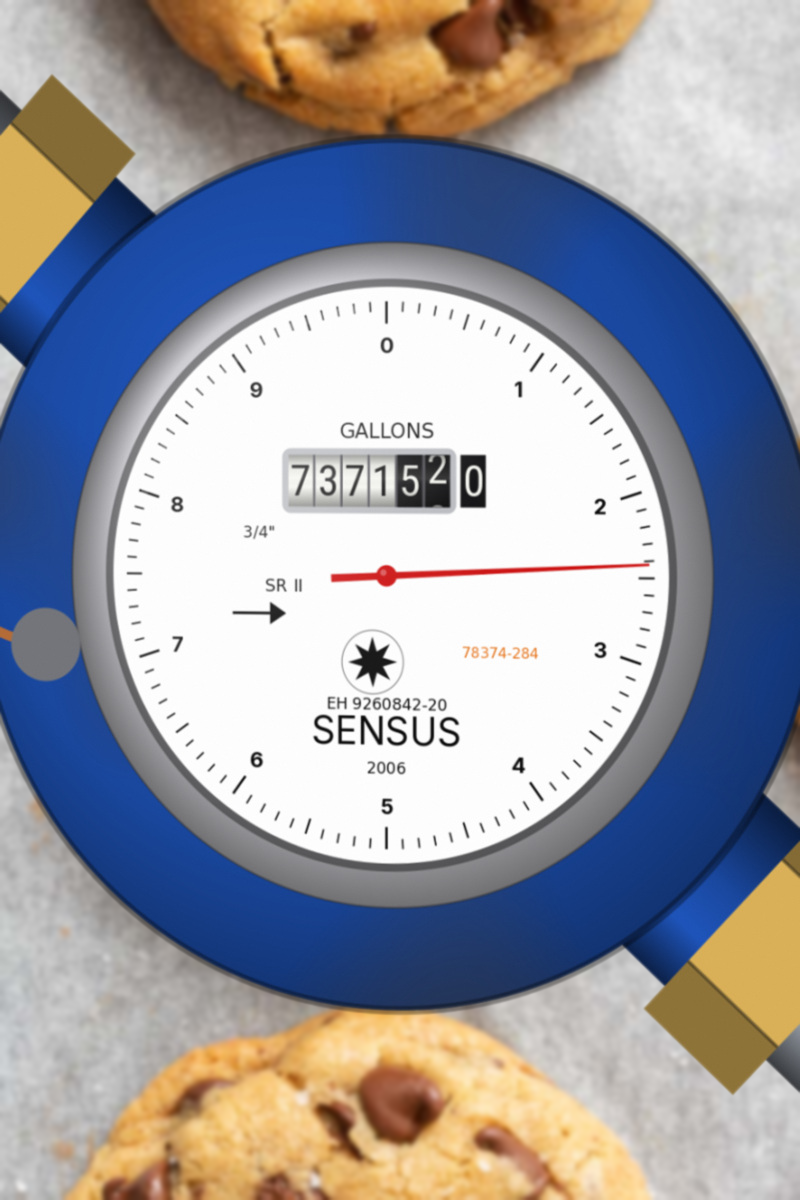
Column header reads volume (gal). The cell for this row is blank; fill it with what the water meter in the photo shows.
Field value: 7371522.4 gal
